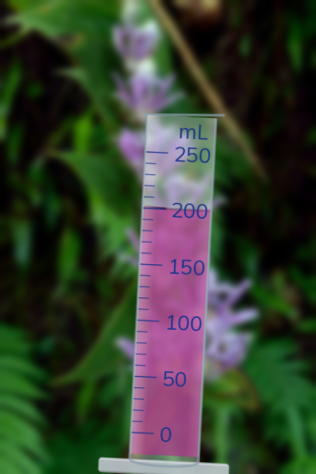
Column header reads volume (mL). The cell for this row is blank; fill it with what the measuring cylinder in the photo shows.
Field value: 200 mL
